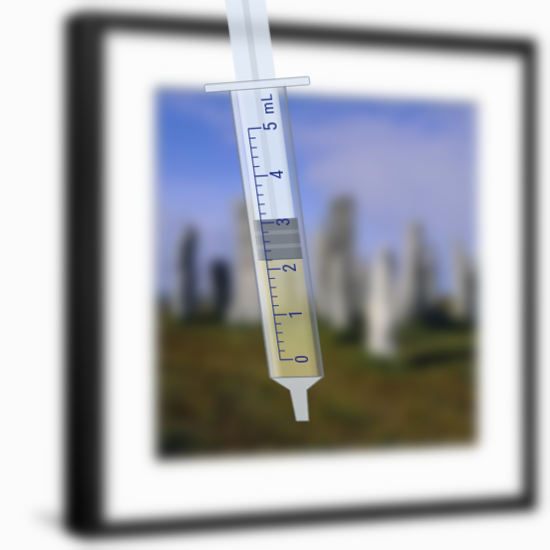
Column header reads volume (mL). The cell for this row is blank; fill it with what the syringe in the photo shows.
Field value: 2.2 mL
